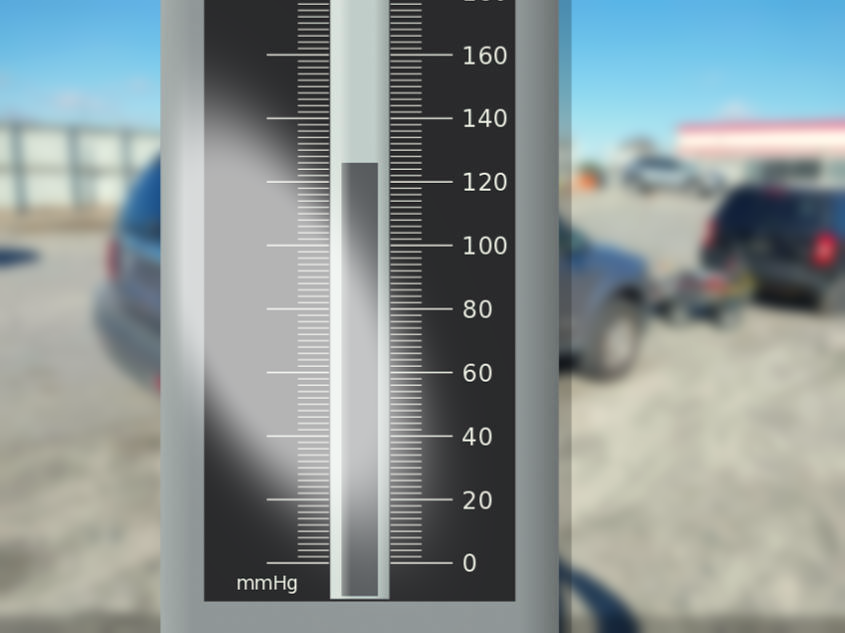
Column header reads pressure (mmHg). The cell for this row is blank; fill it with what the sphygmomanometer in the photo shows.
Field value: 126 mmHg
